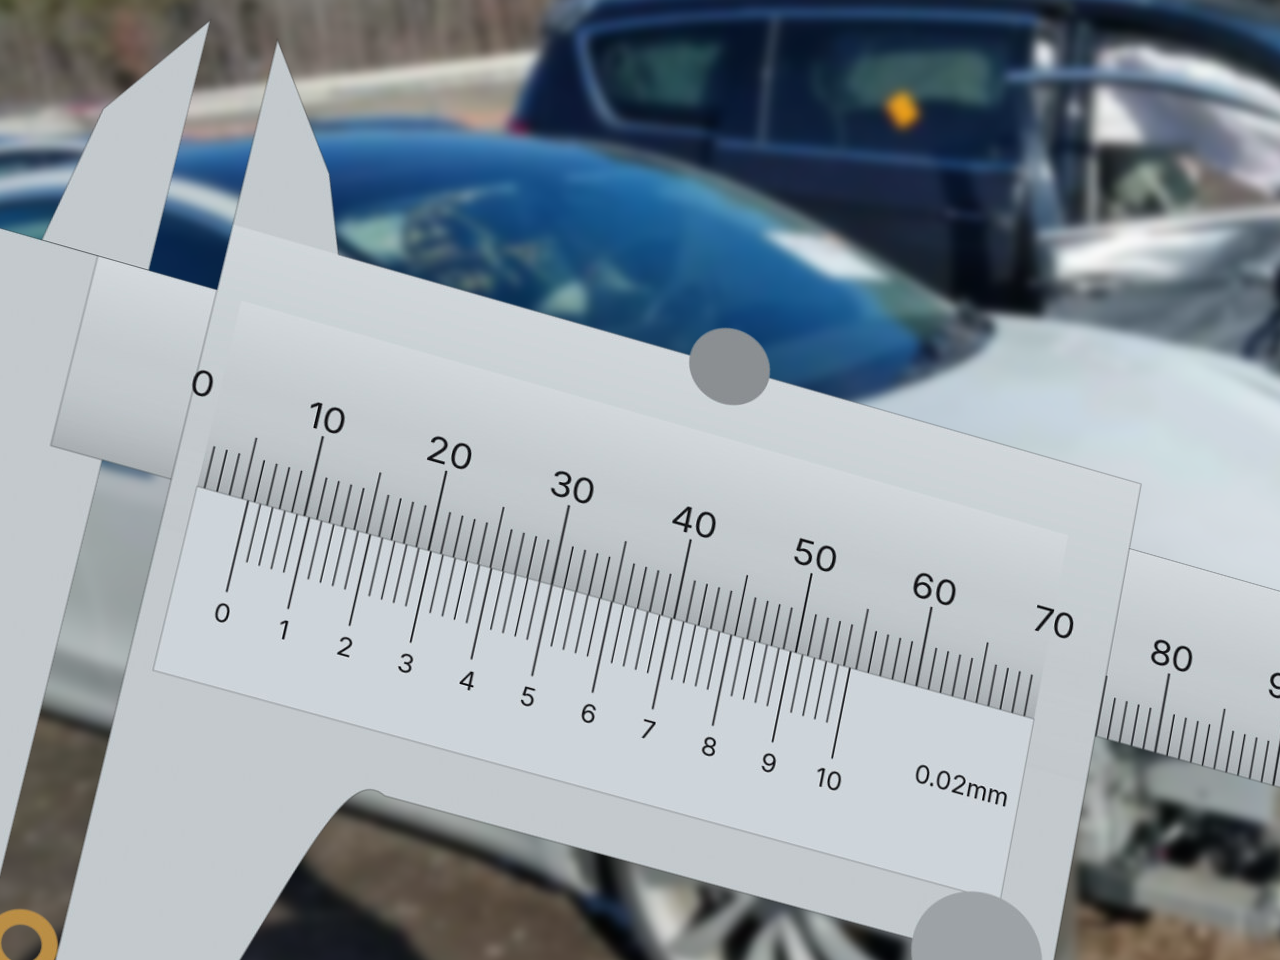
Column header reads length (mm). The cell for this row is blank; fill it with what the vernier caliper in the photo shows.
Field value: 5.5 mm
